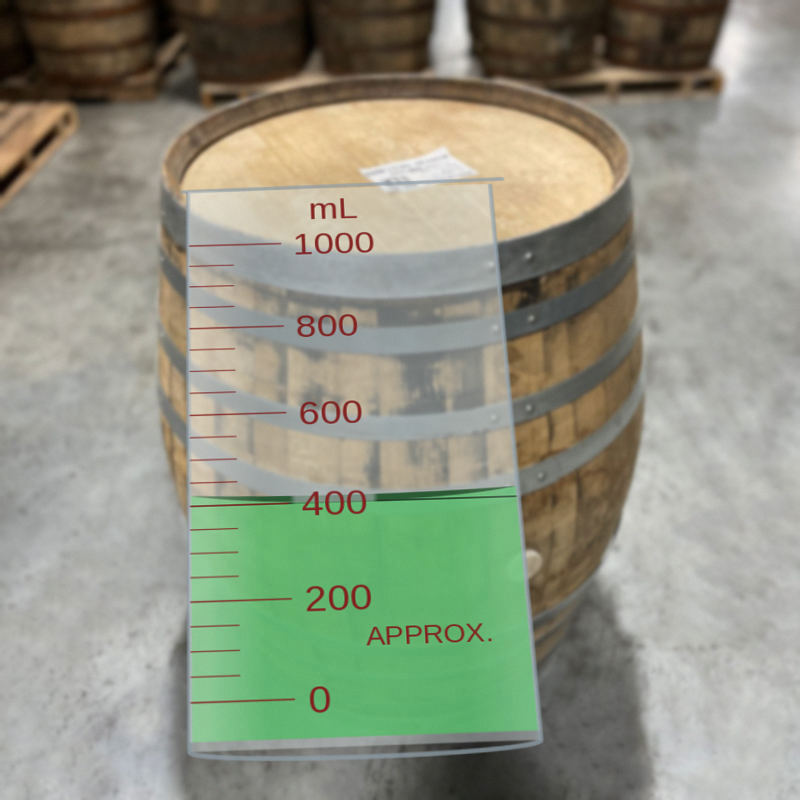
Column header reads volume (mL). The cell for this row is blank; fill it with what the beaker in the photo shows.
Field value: 400 mL
